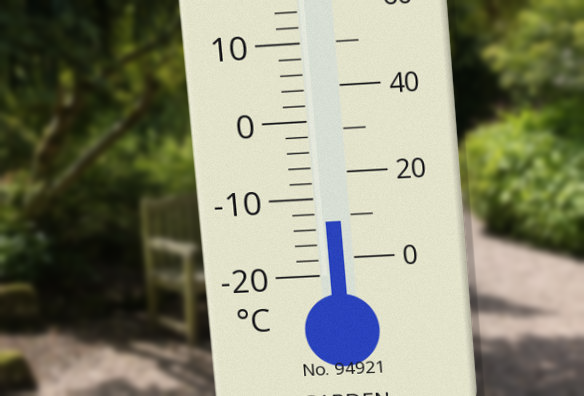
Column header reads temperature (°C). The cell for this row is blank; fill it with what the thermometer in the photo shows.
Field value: -13 °C
